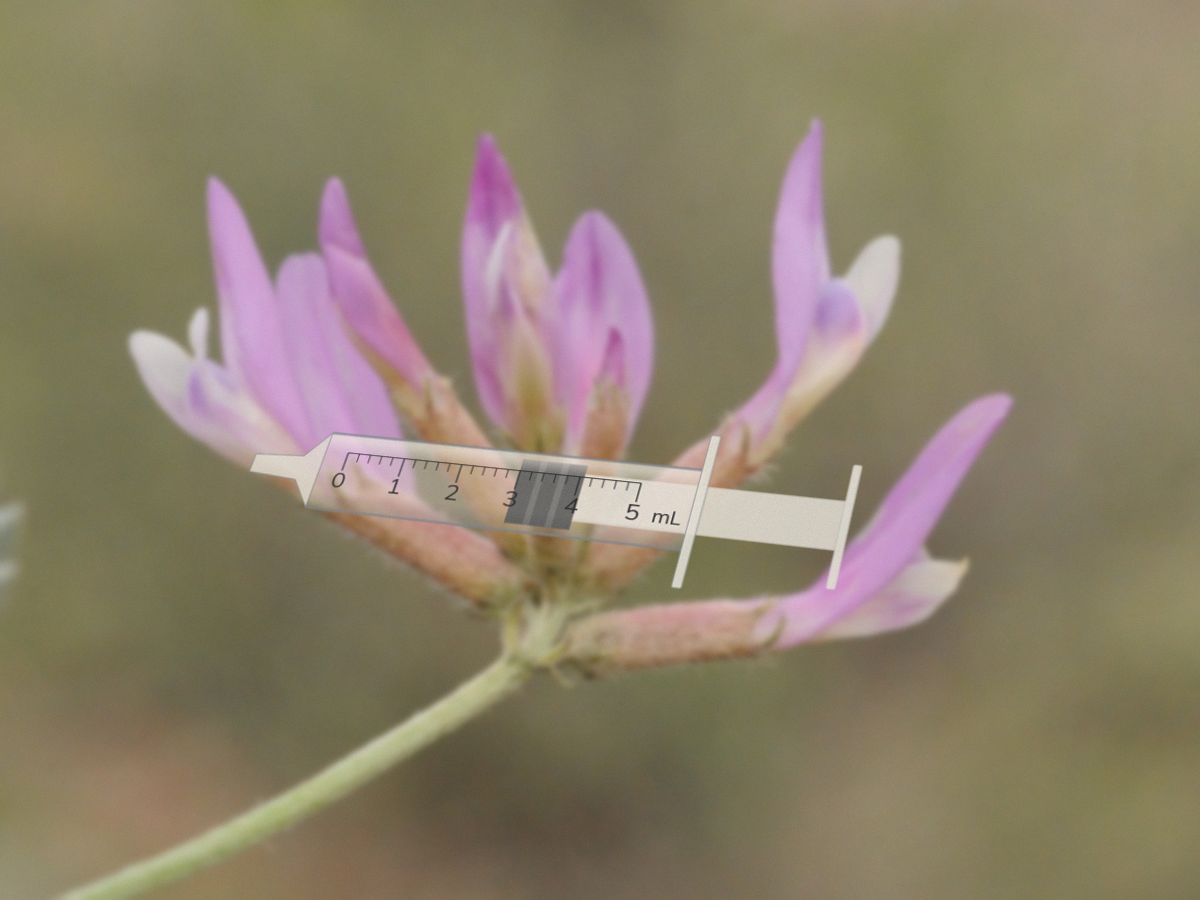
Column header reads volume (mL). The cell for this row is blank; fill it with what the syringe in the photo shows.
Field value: 3 mL
